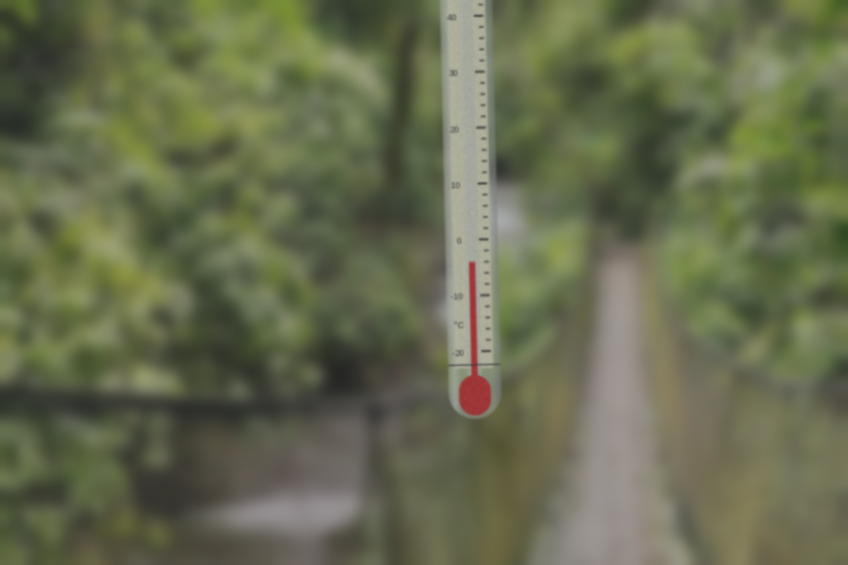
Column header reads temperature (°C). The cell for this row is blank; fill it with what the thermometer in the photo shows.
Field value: -4 °C
